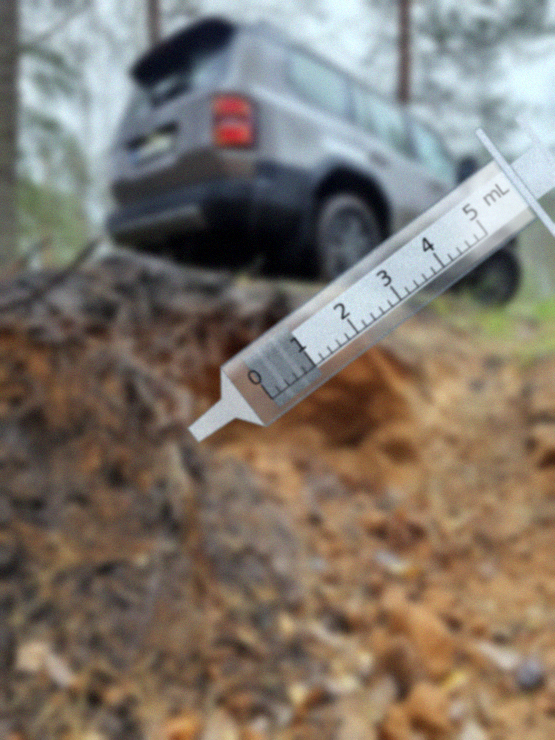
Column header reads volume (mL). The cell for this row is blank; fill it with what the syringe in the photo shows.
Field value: 0 mL
